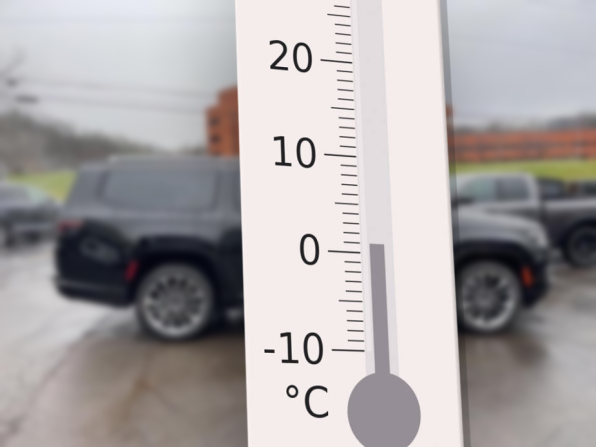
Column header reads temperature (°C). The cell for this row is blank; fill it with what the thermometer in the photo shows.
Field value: 1 °C
